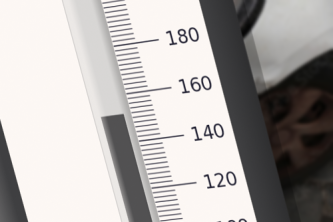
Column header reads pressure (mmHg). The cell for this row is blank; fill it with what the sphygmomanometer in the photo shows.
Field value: 152 mmHg
